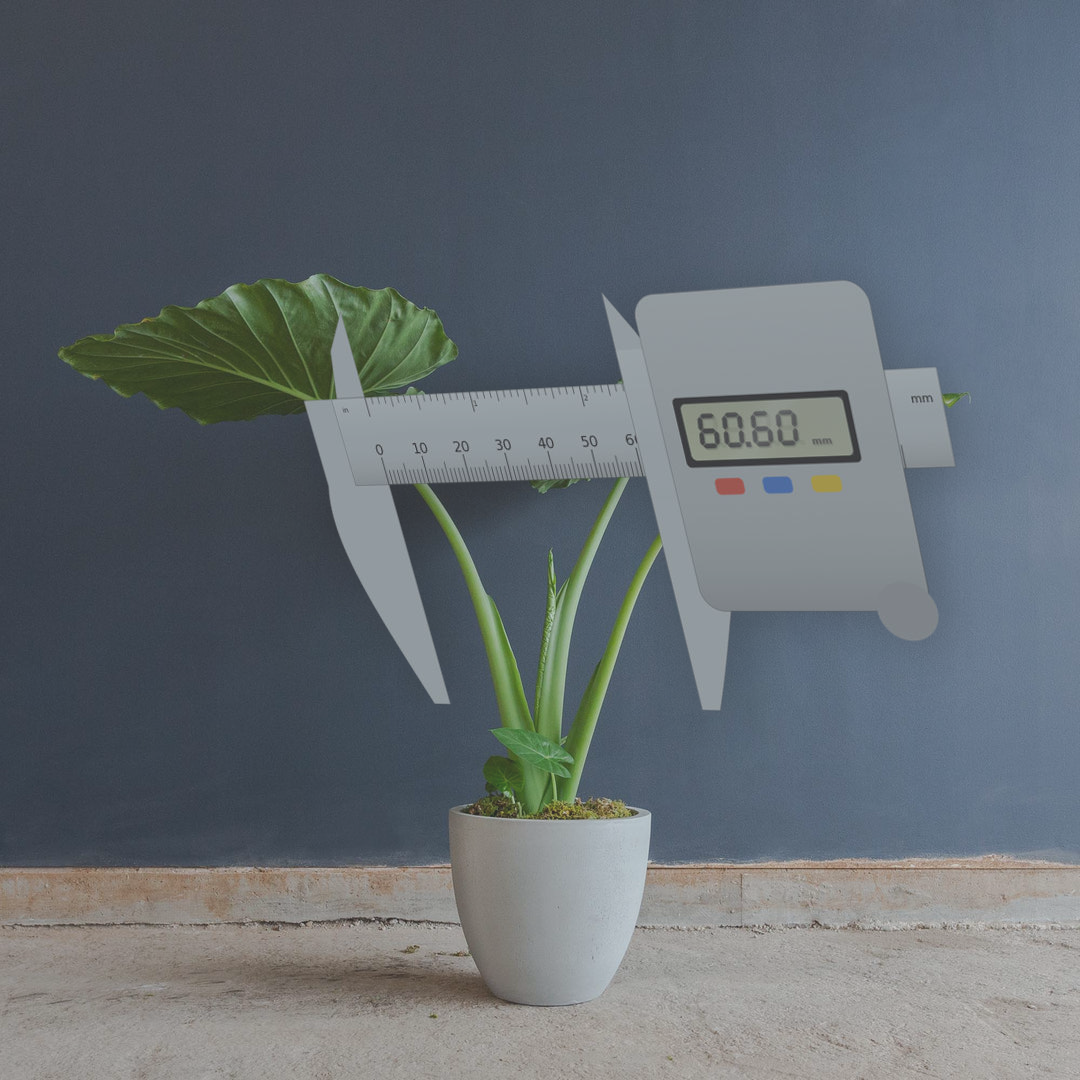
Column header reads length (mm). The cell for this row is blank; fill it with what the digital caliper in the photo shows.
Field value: 60.60 mm
